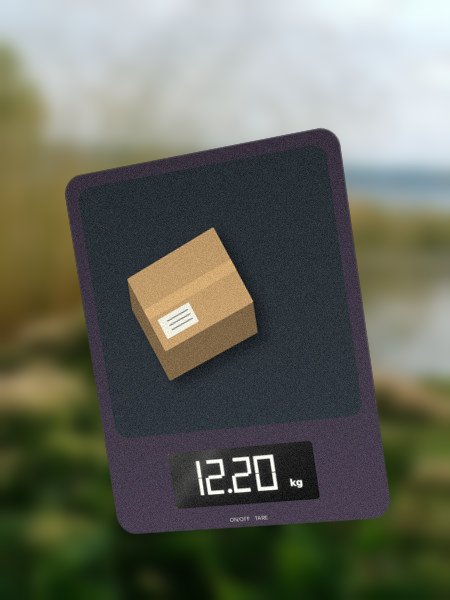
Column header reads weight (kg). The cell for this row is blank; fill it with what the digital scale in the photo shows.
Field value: 12.20 kg
